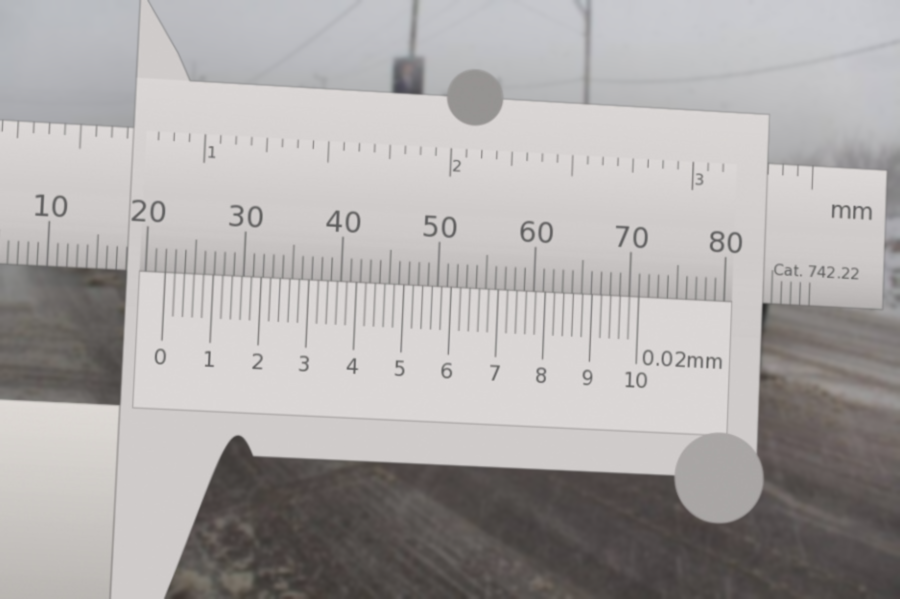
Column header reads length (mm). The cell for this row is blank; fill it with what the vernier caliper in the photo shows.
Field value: 22.0 mm
